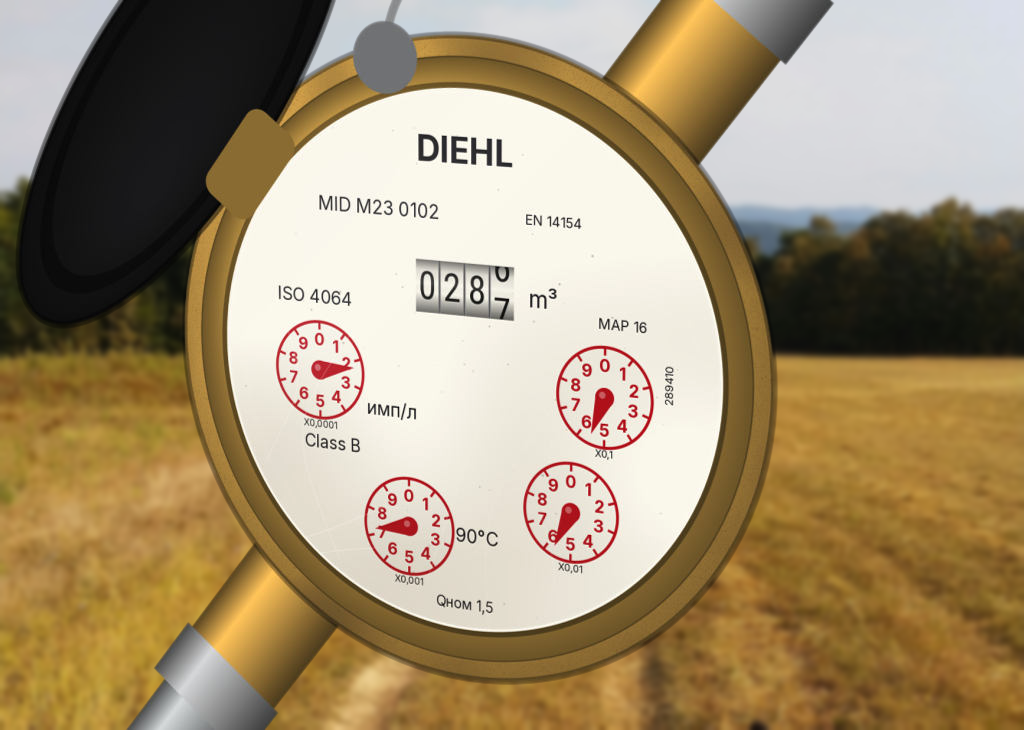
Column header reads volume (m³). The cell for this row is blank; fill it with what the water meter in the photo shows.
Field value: 286.5572 m³
